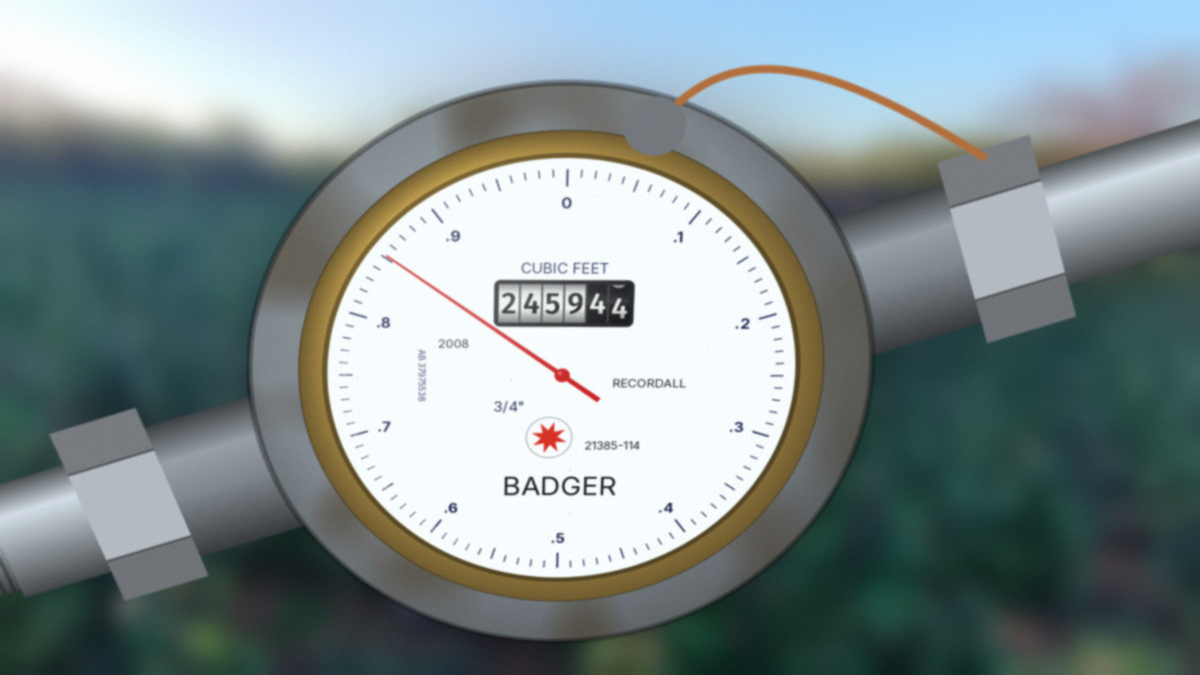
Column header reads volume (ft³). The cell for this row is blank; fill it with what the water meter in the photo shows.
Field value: 245943.85 ft³
